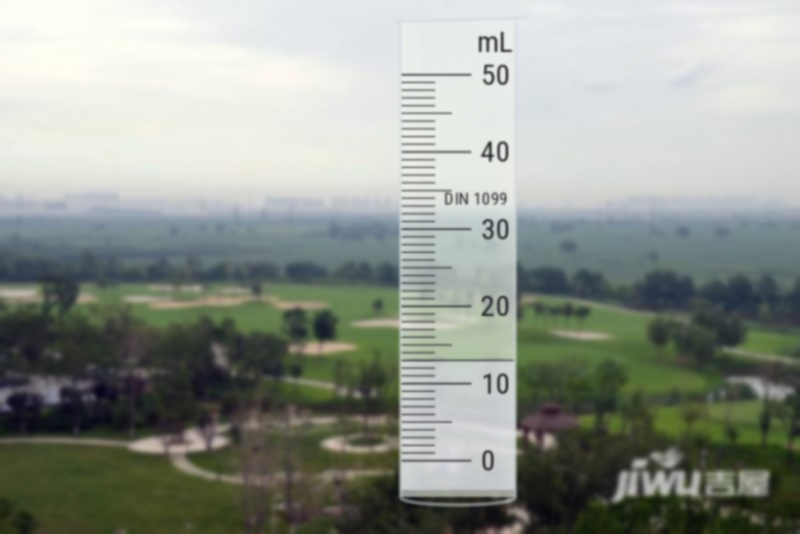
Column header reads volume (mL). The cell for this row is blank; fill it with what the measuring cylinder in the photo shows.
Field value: 13 mL
